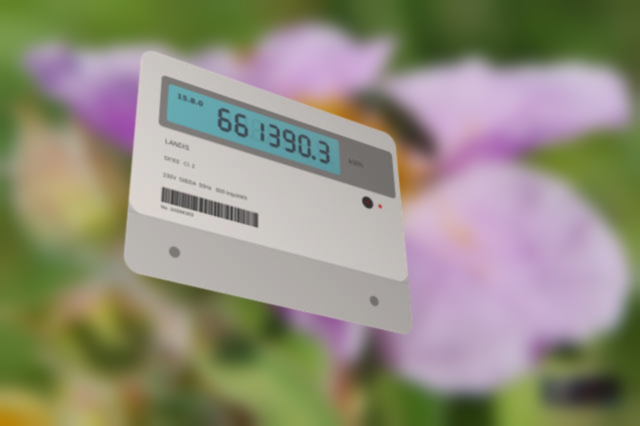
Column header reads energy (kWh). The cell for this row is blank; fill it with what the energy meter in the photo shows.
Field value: 661390.3 kWh
